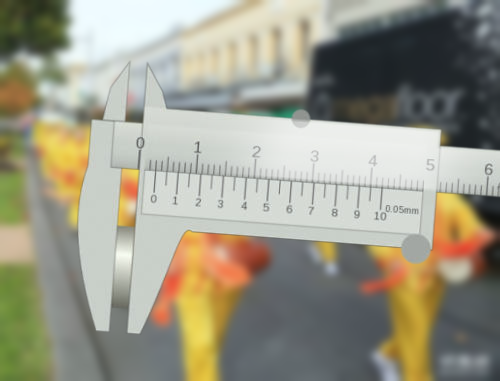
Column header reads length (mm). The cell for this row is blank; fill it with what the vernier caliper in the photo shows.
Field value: 3.0 mm
